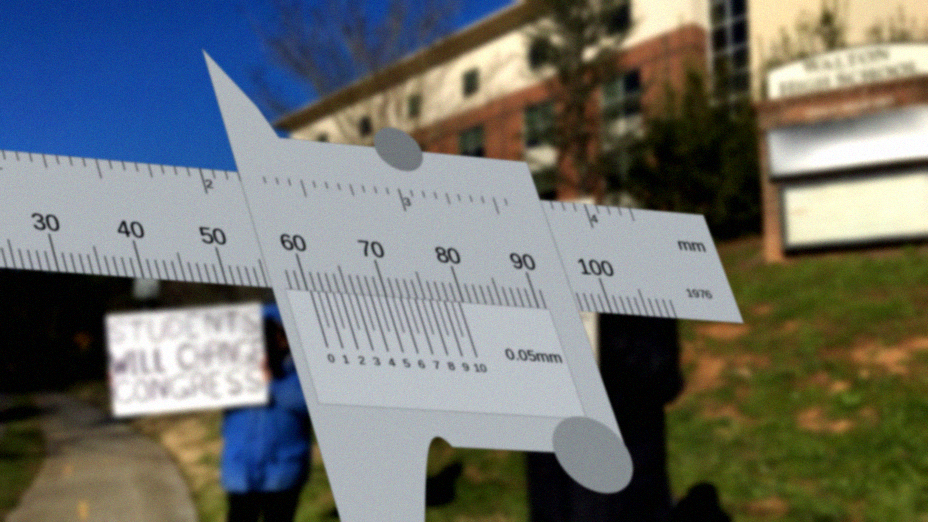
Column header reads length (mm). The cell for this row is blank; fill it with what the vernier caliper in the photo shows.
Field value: 60.4 mm
